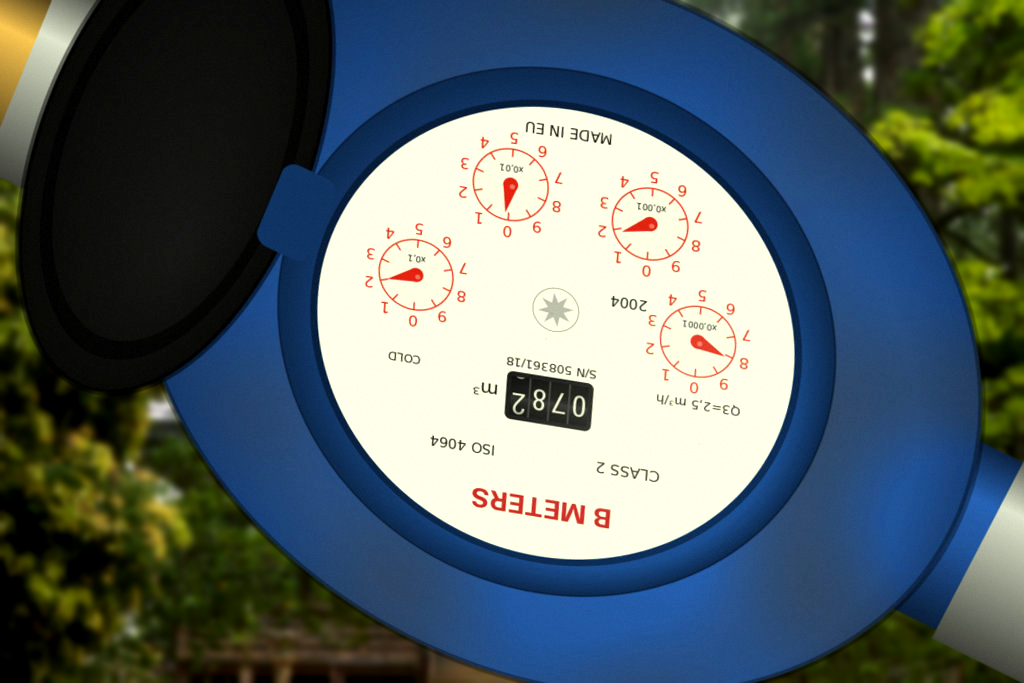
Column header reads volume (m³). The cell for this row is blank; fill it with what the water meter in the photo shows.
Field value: 782.2018 m³
